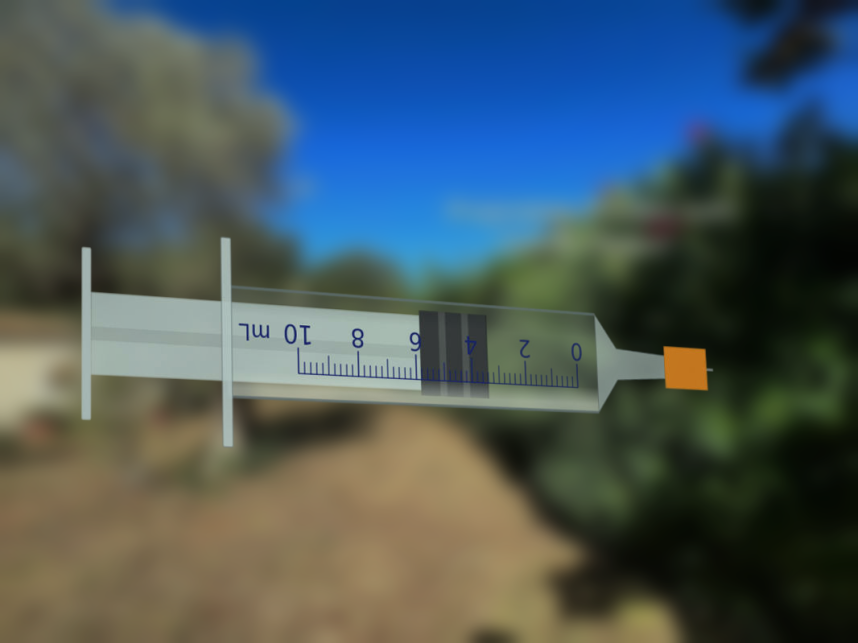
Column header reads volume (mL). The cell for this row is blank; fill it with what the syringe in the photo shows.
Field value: 3.4 mL
